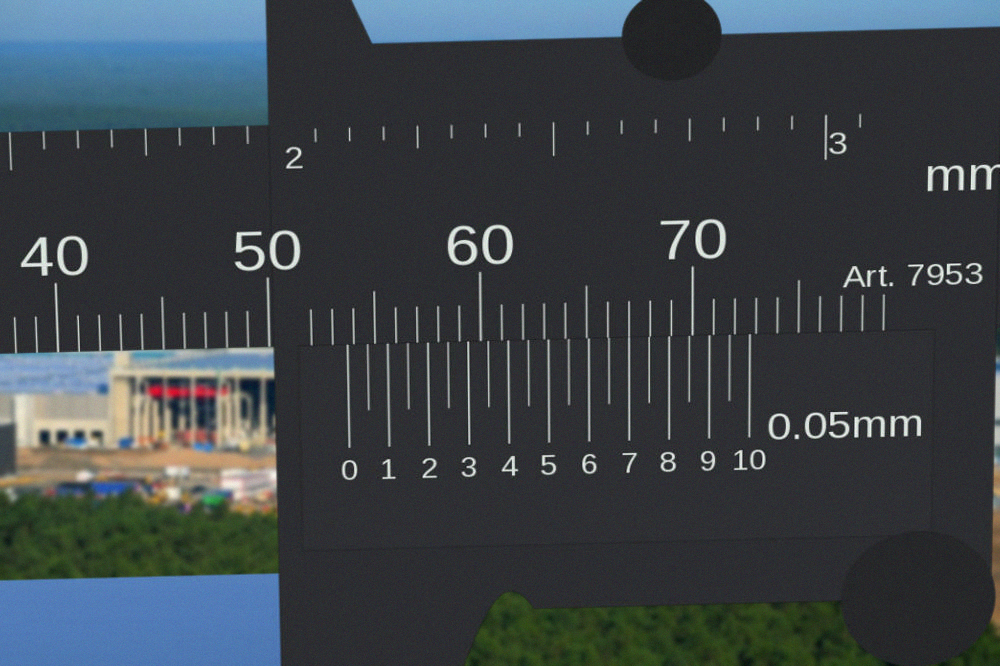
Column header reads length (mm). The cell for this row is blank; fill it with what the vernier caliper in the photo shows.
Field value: 53.7 mm
